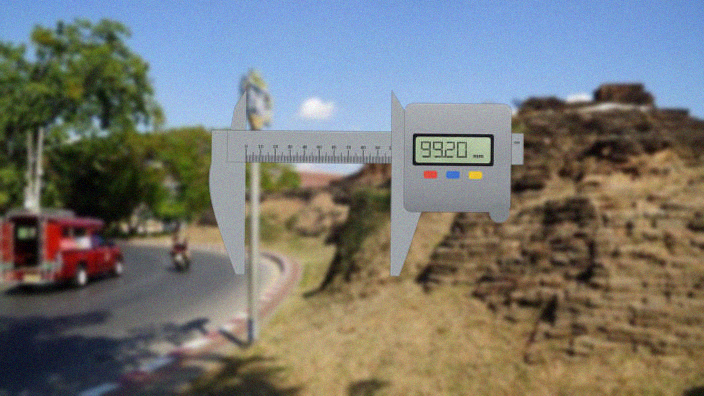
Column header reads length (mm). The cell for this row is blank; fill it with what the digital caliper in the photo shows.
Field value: 99.20 mm
